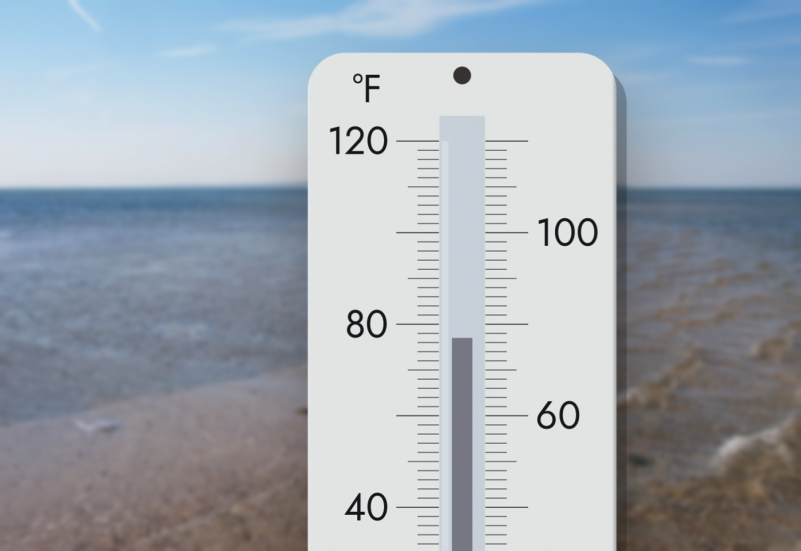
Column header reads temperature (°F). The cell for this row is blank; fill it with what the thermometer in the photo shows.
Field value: 77 °F
